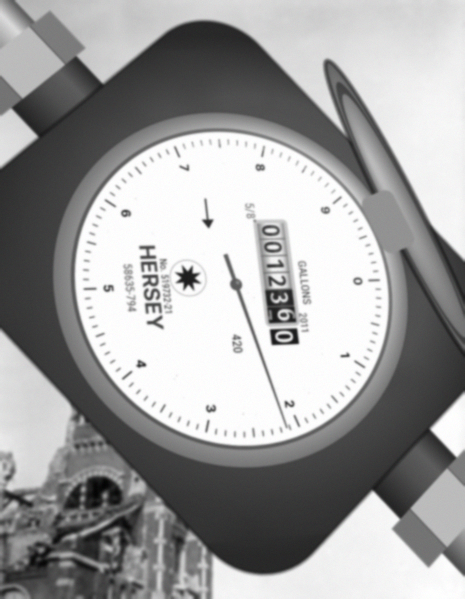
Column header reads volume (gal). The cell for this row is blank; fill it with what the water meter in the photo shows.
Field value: 12362.1 gal
